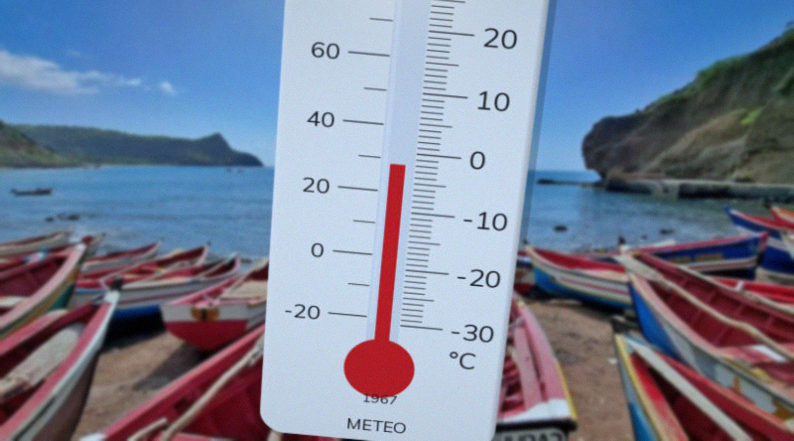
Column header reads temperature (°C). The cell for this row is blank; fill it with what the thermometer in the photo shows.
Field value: -2 °C
